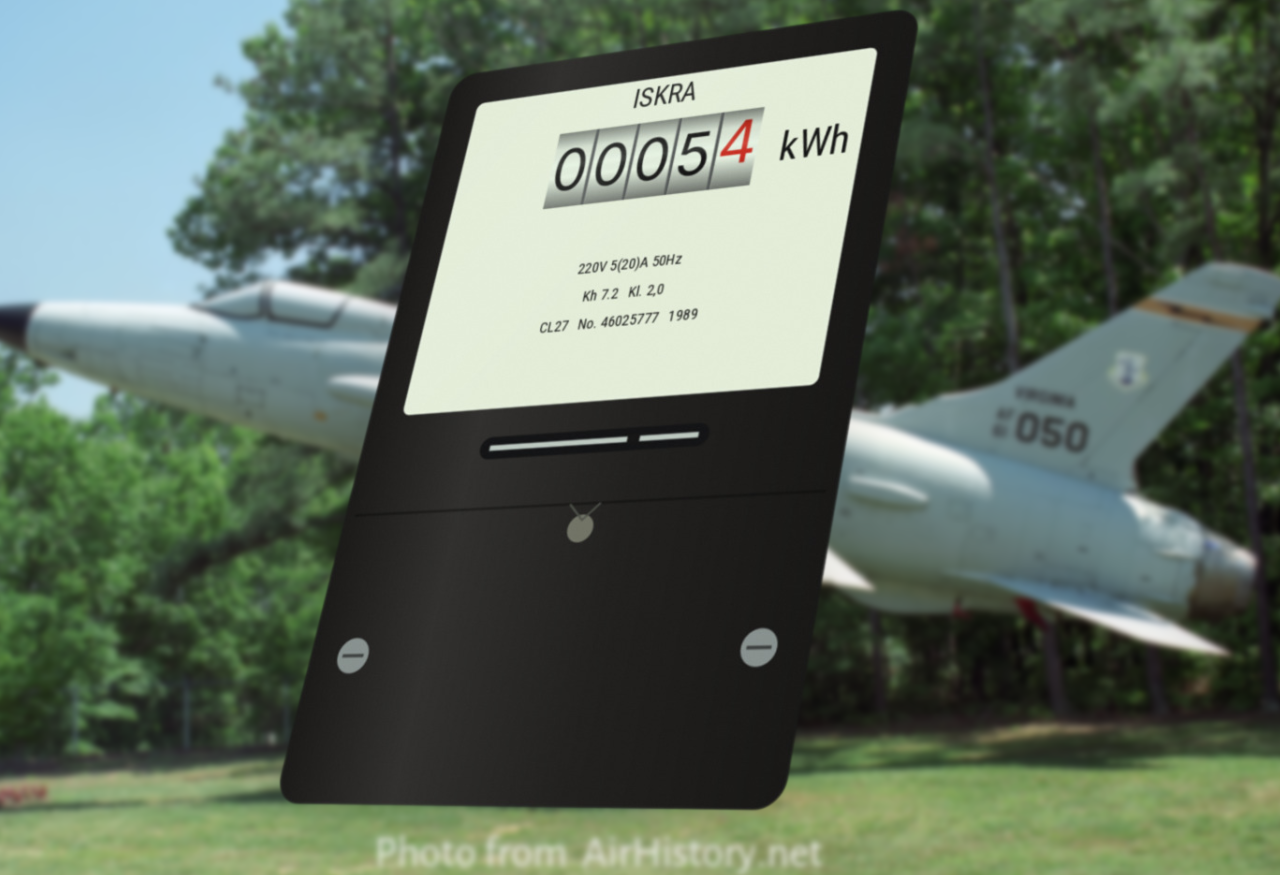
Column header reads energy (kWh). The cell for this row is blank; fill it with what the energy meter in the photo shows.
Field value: 5.4 kWh
